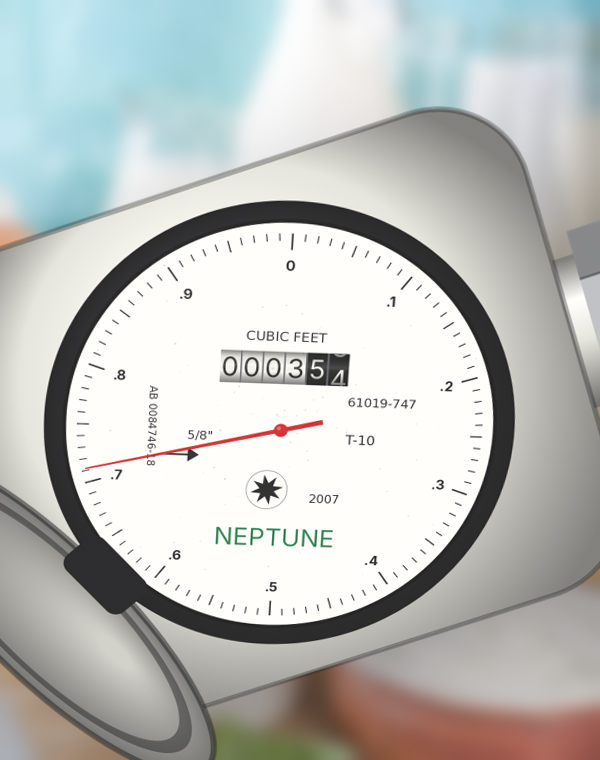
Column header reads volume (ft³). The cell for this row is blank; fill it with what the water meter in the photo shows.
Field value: 353.71 ft³
